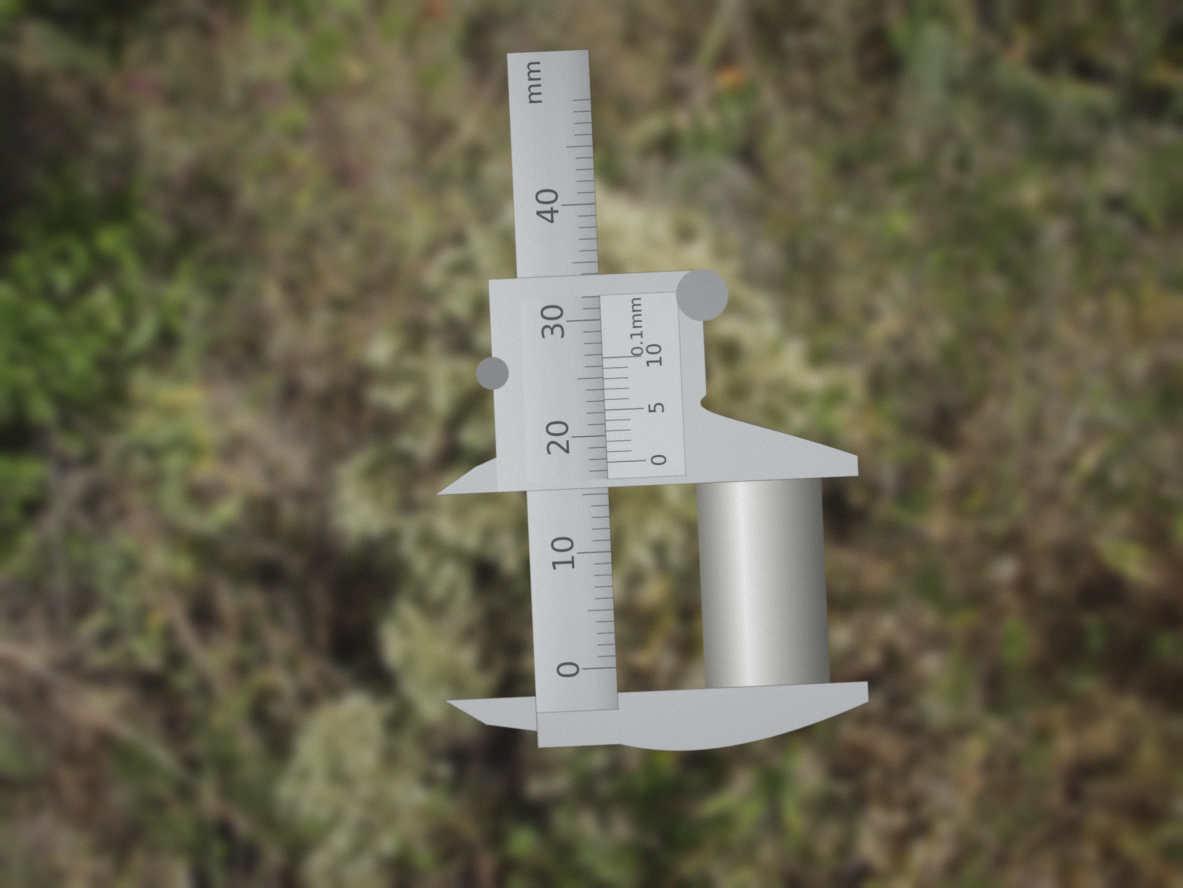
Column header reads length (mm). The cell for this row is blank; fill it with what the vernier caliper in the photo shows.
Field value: 17.7 mm
